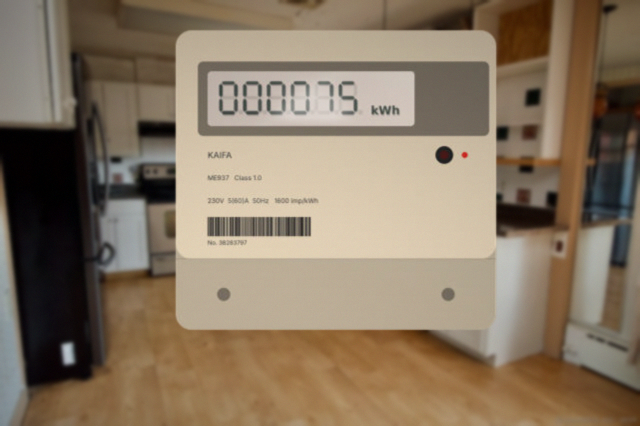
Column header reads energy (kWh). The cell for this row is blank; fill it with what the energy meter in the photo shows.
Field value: 75 kWh
